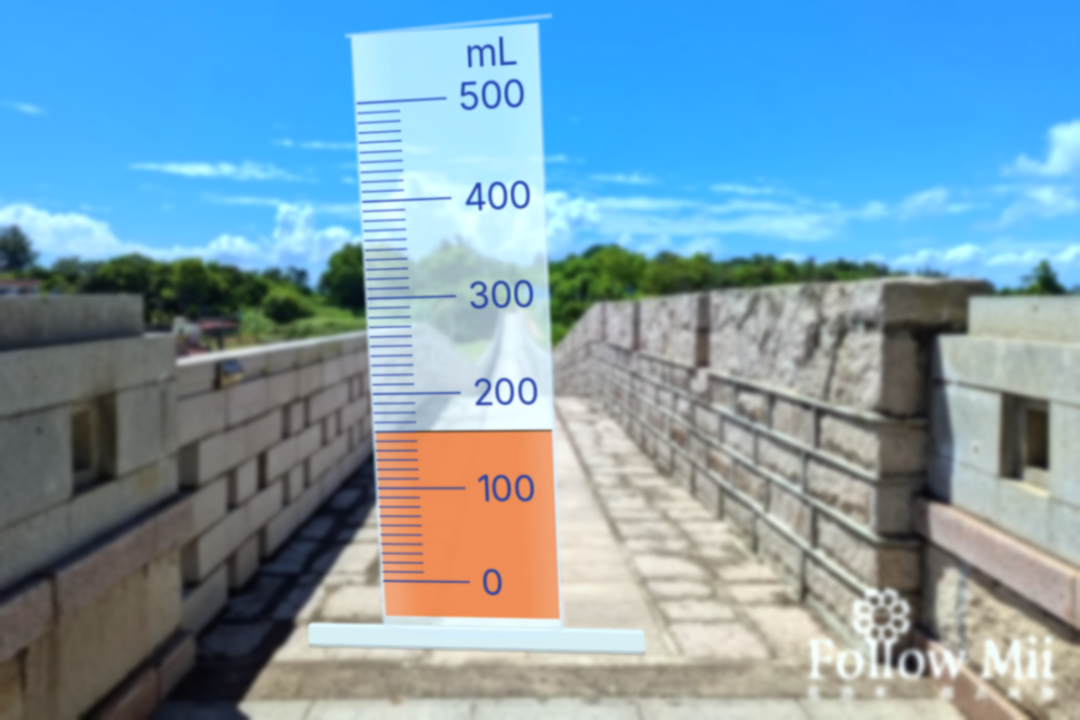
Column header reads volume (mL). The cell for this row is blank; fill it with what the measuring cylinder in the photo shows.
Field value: 160 mL
